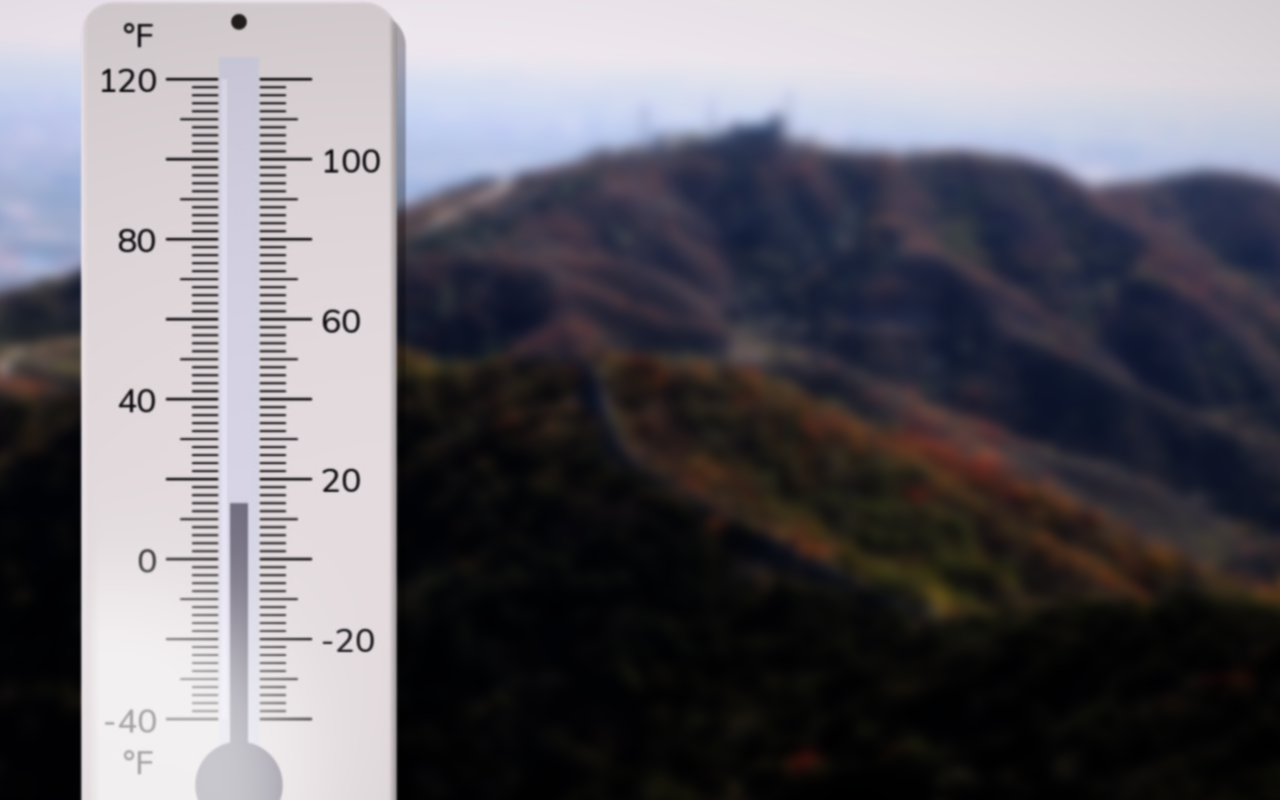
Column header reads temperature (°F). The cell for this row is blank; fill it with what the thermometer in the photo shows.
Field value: 14 °F
